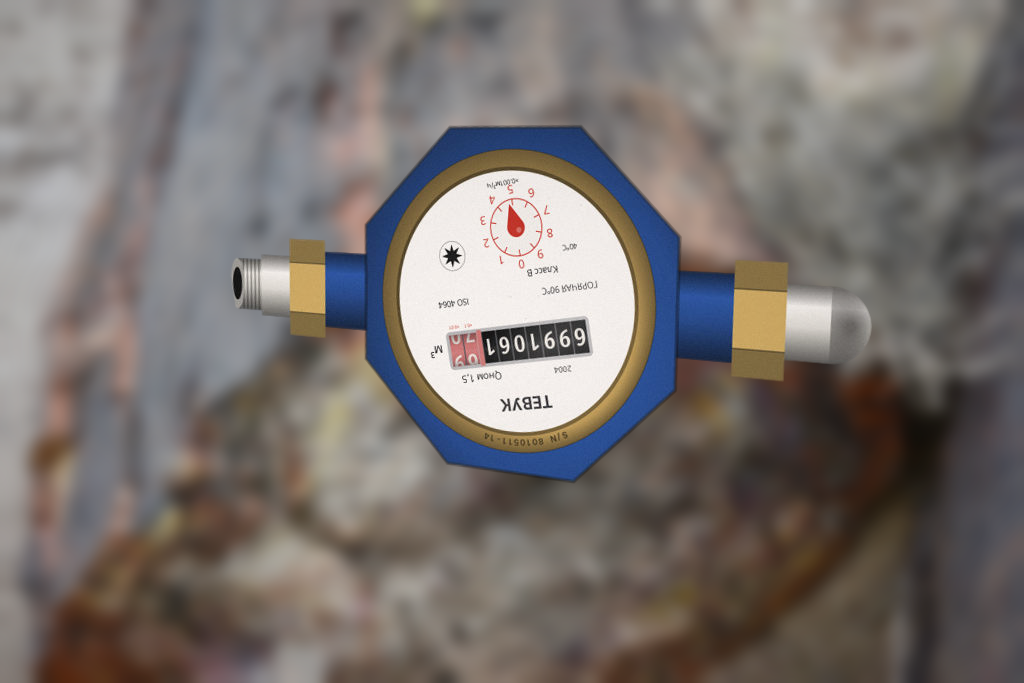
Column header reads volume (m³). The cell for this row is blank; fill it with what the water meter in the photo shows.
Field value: 6991061.694 m³
